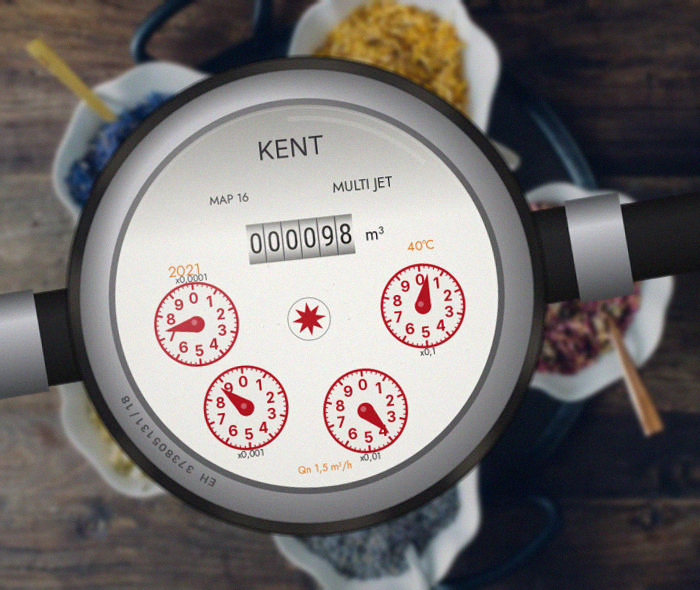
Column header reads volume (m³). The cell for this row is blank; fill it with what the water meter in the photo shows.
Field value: 98.0387 m³
